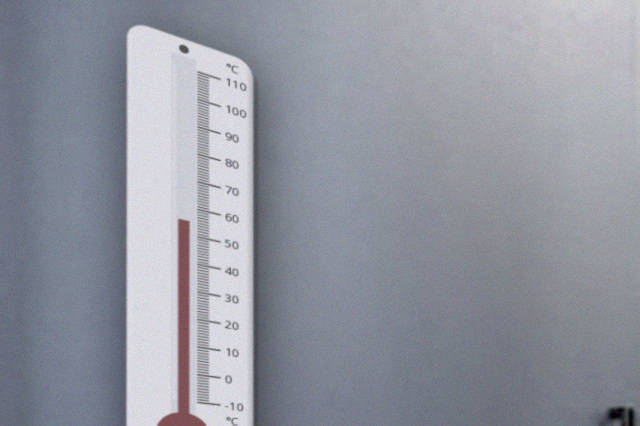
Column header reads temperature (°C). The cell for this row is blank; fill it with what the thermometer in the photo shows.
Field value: 55 °C
